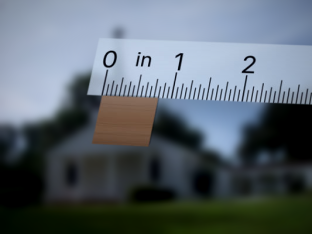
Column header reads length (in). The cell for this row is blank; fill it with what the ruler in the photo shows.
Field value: 0.8125 in
